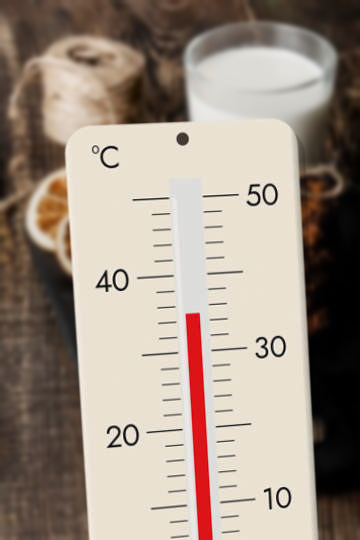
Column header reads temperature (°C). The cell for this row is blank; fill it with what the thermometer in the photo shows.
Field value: 35 °C
